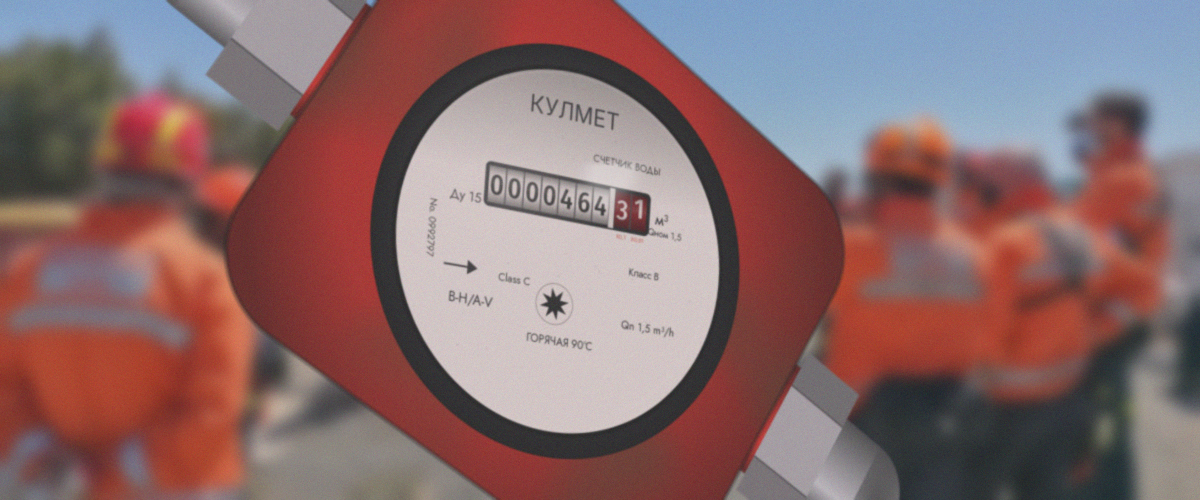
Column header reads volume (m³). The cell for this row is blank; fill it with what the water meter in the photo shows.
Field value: 464.31 m³
